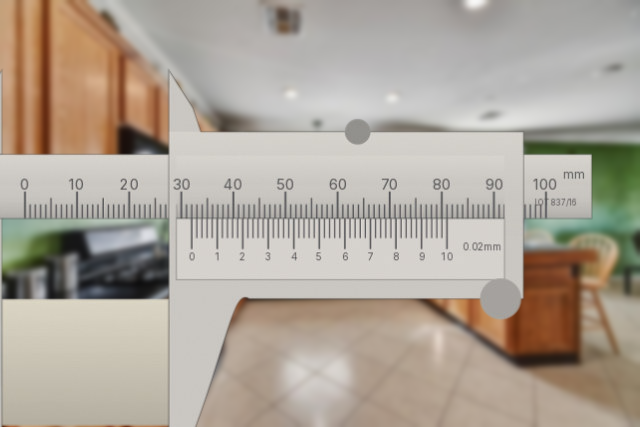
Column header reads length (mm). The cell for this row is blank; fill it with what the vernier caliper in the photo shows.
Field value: 32.0 mm
